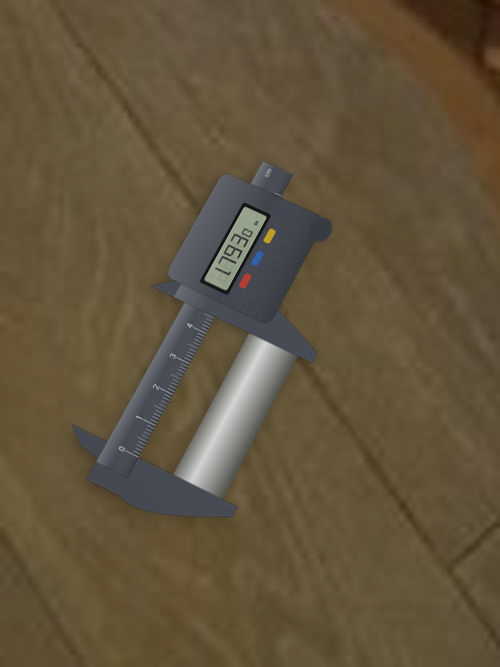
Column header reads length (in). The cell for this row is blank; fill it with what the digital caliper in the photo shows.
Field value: 1.7930 in
